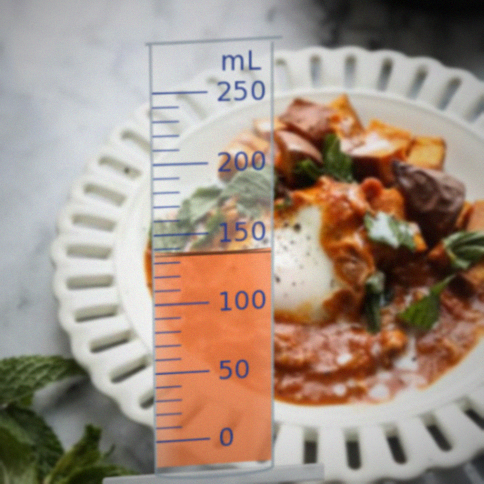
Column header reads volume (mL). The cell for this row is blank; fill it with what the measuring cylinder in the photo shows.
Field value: 135 mL
